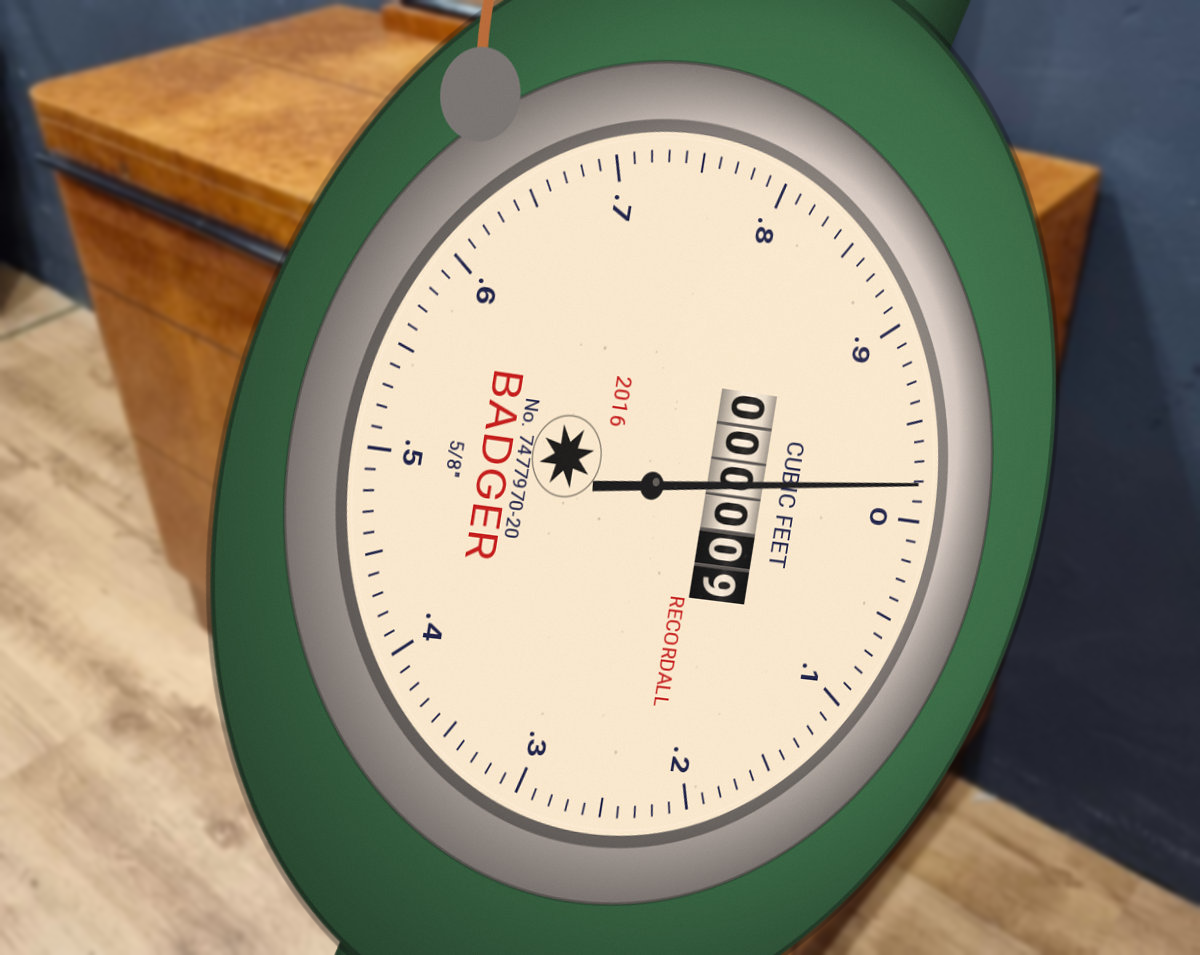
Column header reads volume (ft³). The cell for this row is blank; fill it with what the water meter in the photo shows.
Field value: 8.98 ft³
